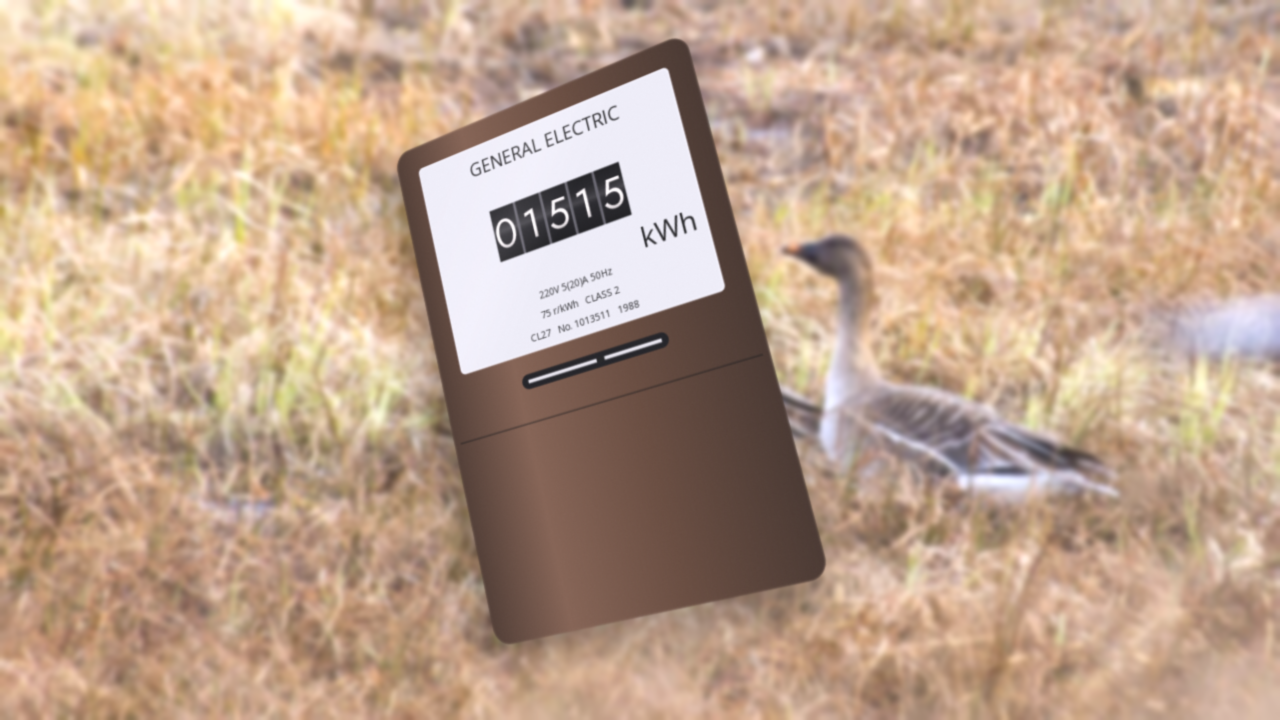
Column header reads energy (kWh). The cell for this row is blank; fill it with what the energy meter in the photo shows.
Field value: 1515 kWh
